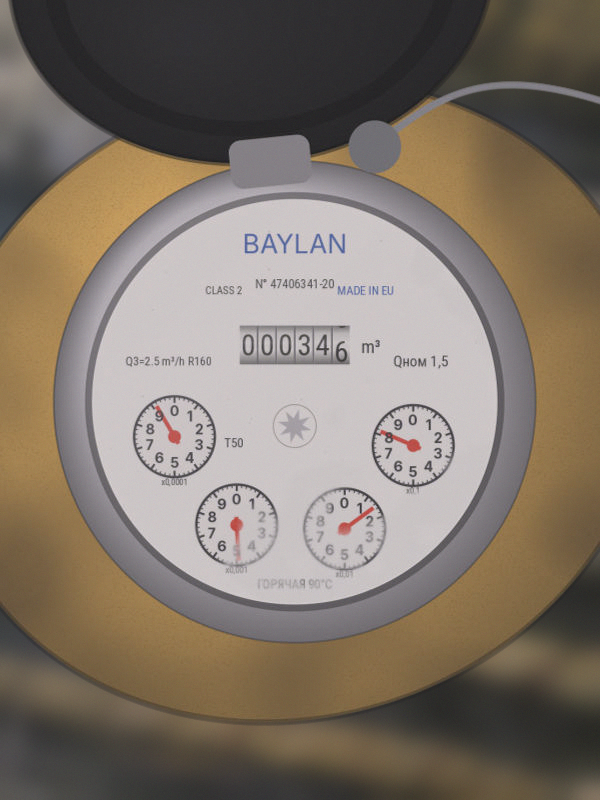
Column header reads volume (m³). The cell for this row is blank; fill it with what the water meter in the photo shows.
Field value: 345.8149 m³
